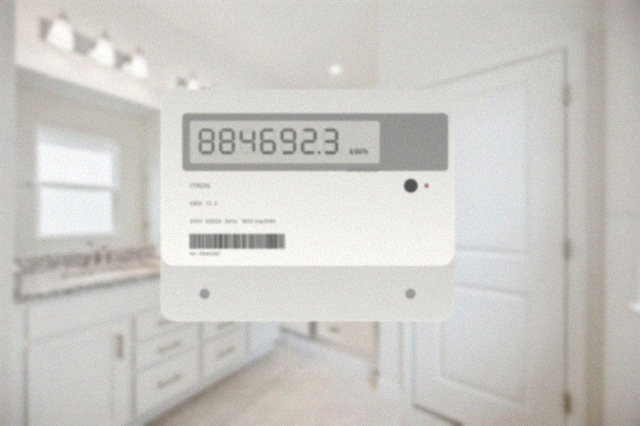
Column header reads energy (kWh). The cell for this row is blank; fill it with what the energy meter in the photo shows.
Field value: 884692.3 kWh
